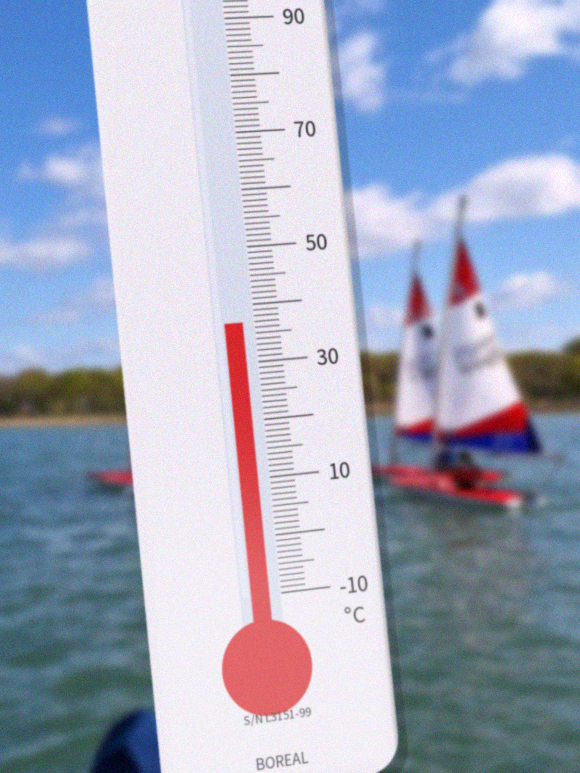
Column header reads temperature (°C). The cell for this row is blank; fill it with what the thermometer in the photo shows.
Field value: 37 °C
